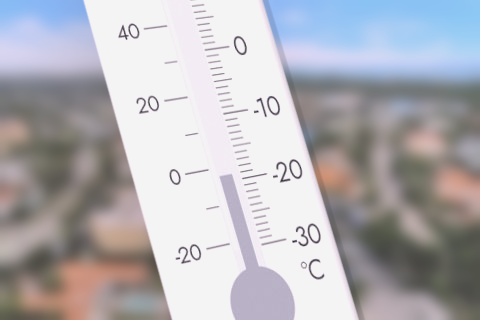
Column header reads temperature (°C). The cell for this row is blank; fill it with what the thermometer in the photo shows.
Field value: -19 °C
